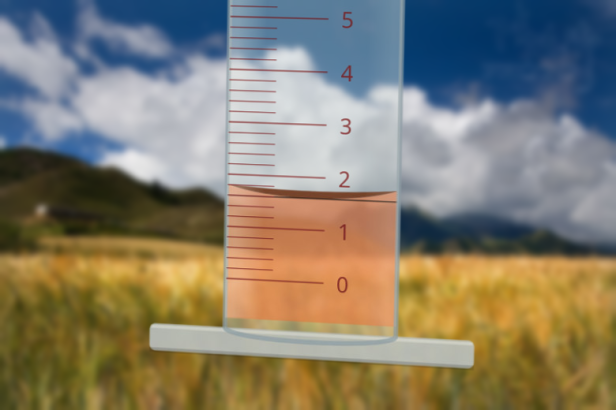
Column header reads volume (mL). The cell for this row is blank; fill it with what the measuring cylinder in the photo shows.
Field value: 1.6 mL
